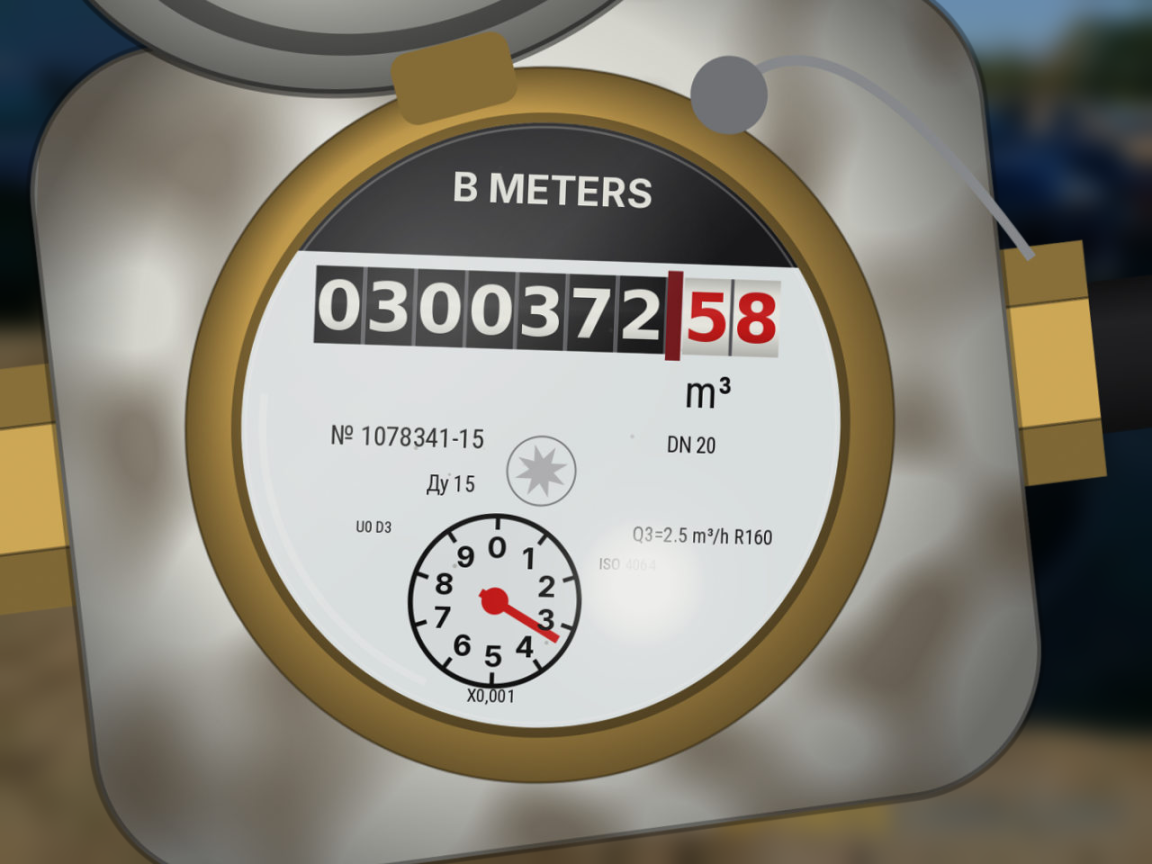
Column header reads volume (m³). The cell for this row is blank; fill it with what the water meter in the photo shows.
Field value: 300372.583 m³
